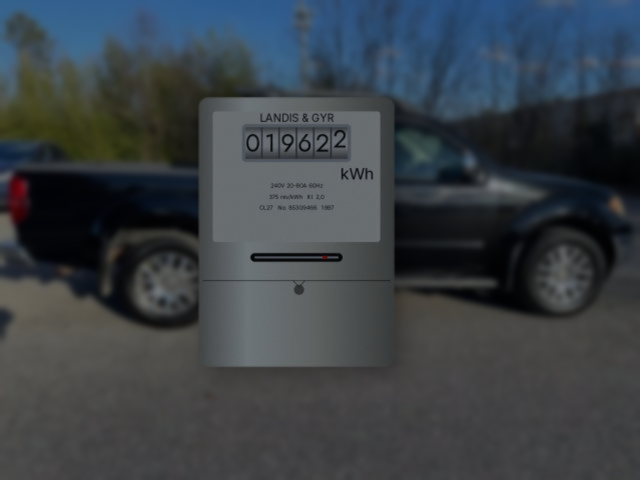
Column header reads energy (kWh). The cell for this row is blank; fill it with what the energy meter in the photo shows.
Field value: 19622 kWh
